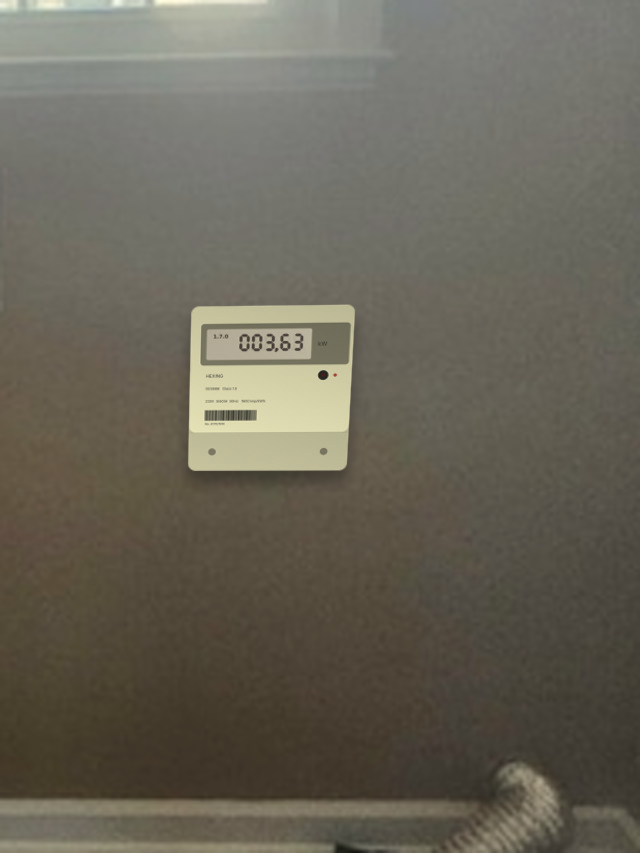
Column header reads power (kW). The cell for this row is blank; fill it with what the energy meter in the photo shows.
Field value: 3.63 kW
